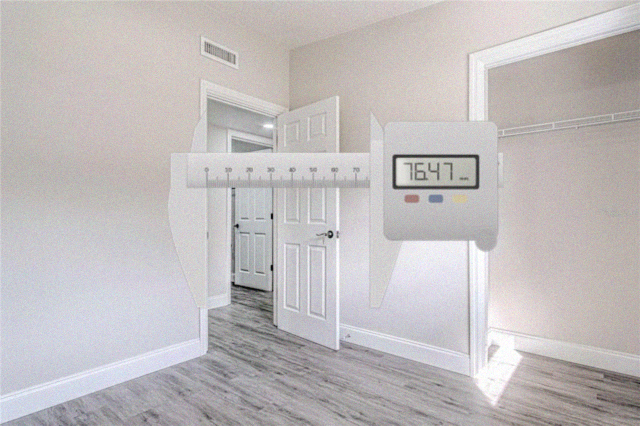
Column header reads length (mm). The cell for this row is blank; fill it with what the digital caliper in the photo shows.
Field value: 76.47 mm
